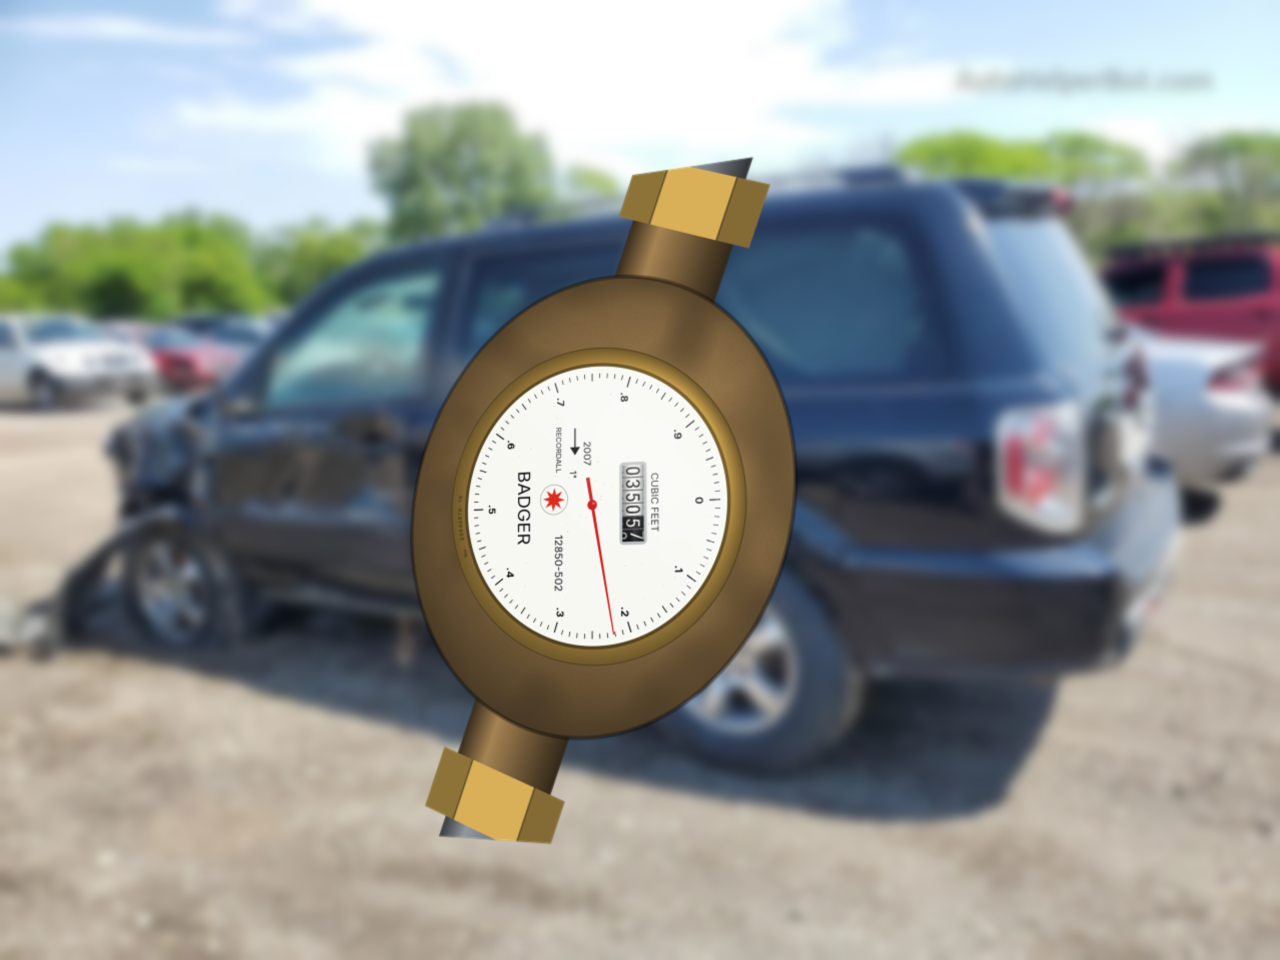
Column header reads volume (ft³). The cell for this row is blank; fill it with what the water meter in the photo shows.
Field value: 35057.22 ft³
